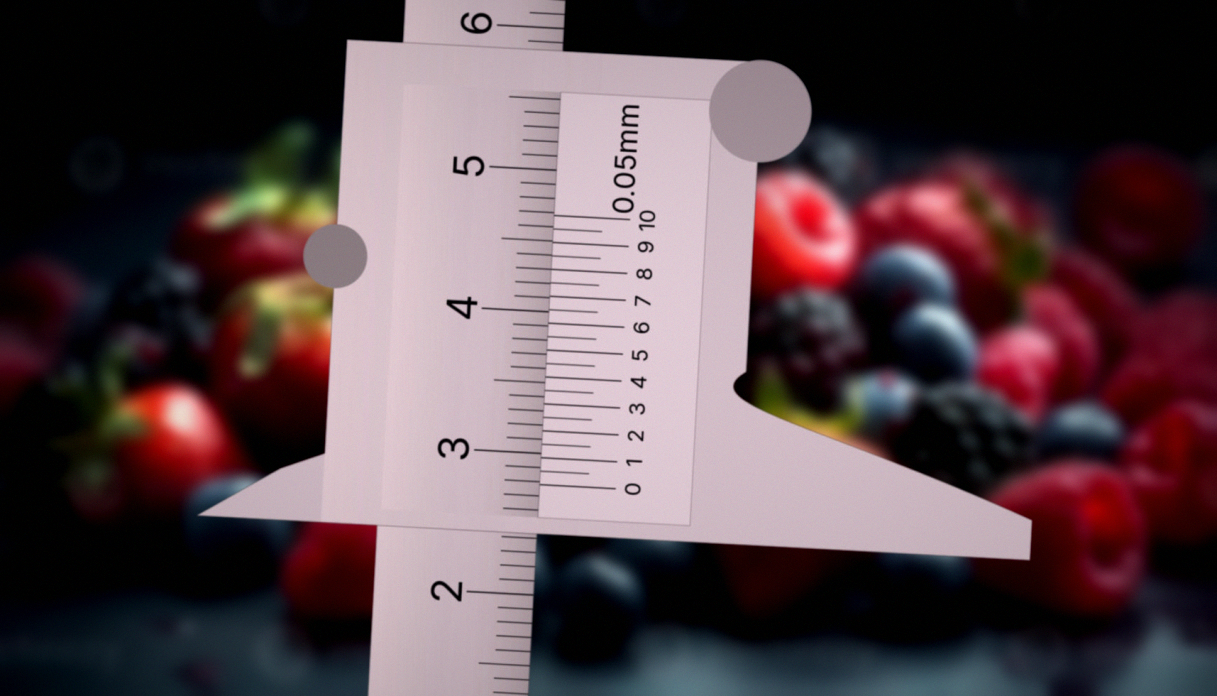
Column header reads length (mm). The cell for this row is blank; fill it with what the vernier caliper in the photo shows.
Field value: 27.8 mm
